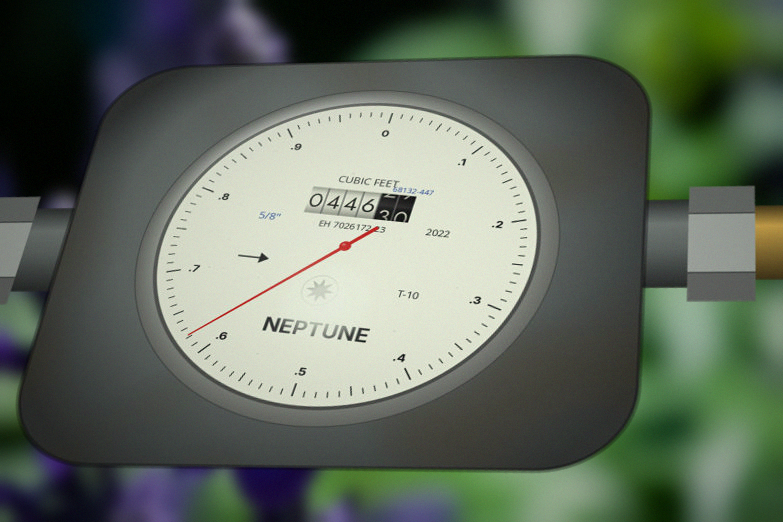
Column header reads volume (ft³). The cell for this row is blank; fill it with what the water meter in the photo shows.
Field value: 44629.62 ft³
